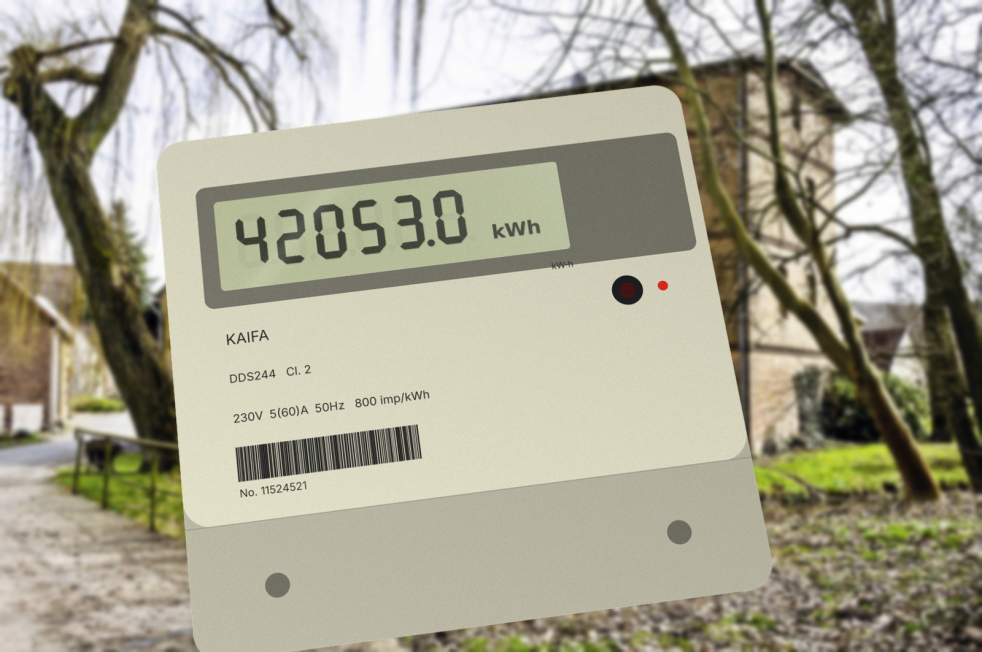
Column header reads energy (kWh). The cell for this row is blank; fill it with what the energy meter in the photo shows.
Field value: 42053.0 kWh
